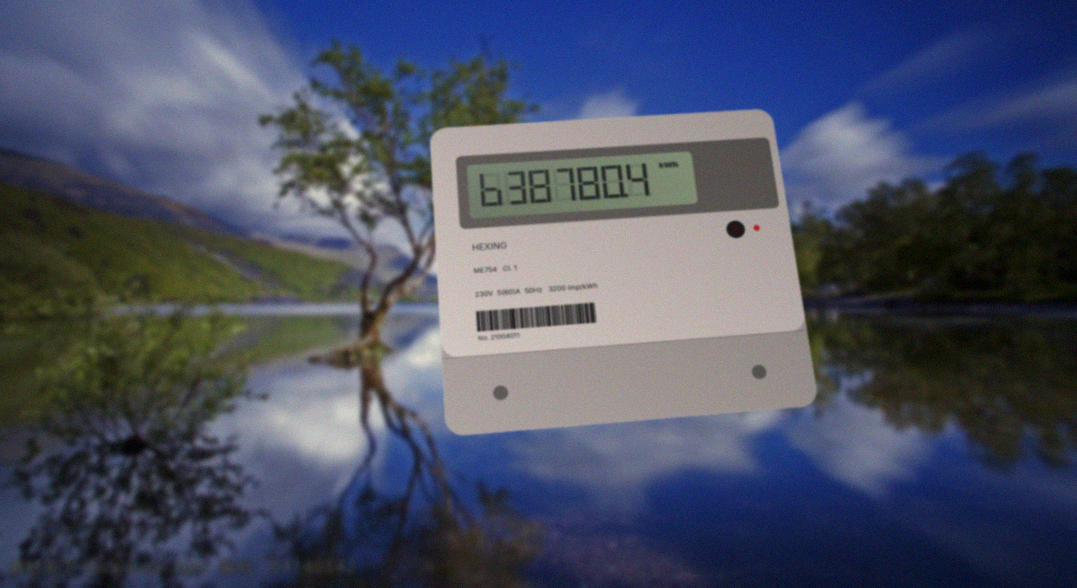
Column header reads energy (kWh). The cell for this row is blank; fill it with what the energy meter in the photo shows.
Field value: 638780.4 kWh
